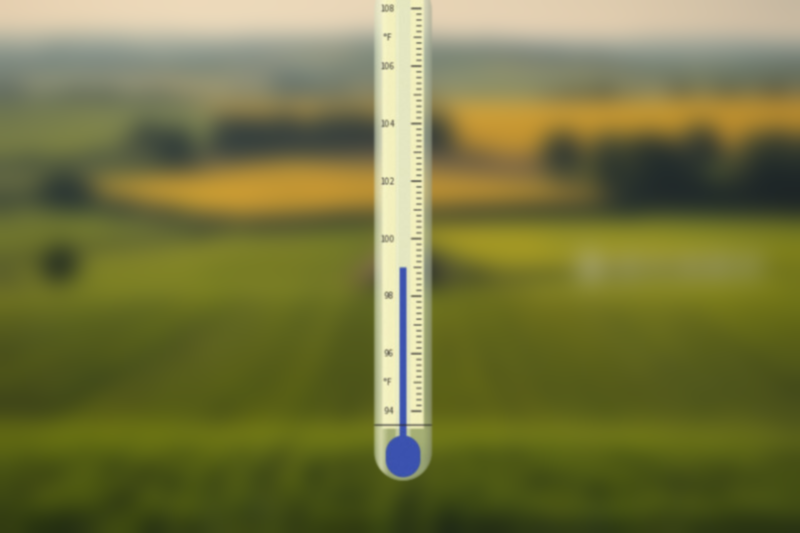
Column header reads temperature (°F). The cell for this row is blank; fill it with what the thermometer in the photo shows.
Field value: 99 °F
